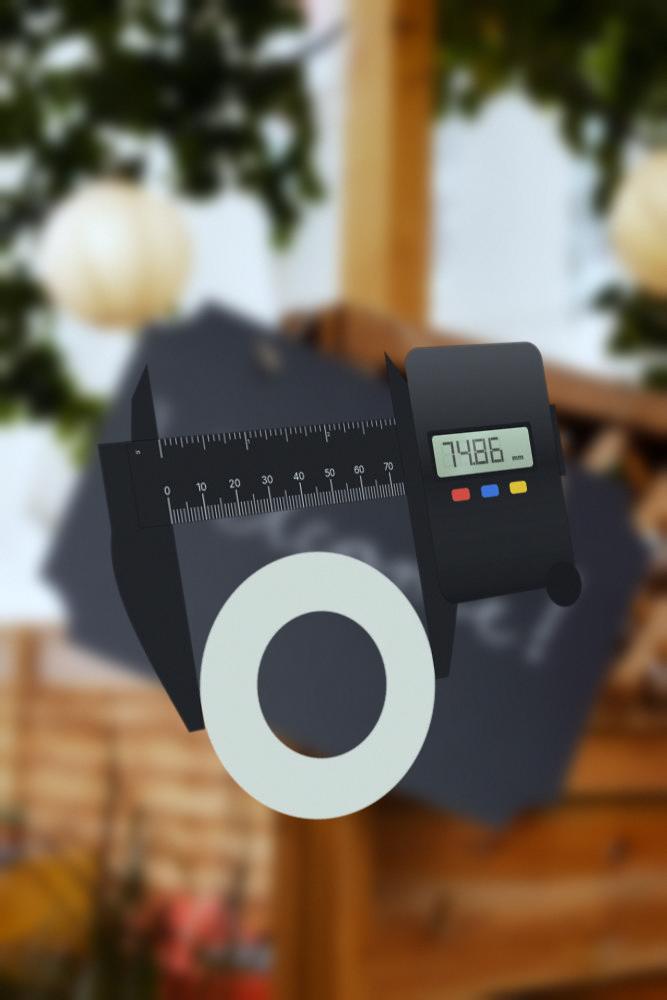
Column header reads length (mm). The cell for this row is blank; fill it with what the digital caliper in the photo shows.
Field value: 74.86 mm
